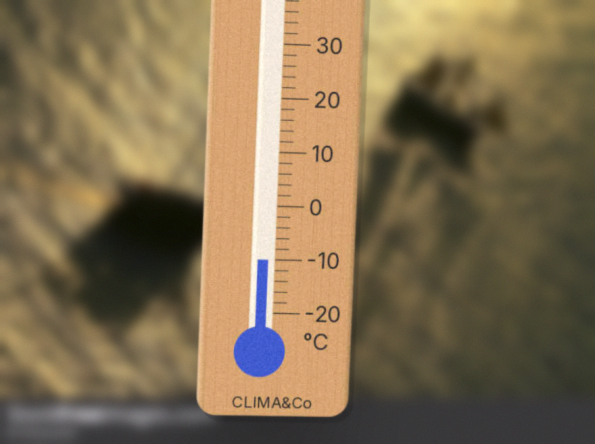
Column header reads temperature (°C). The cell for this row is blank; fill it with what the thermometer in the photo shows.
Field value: -10 °C
